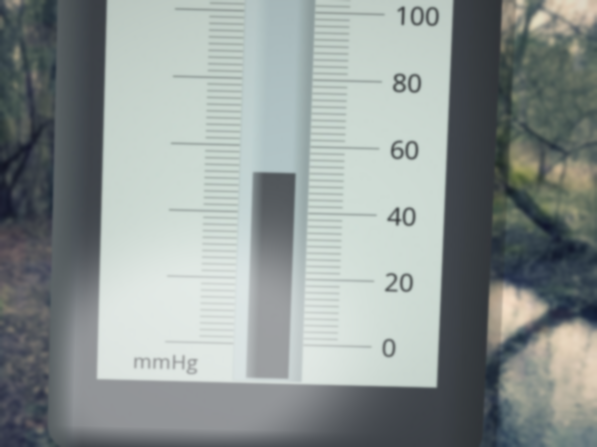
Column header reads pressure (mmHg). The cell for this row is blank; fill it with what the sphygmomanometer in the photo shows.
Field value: 52 mmHg
